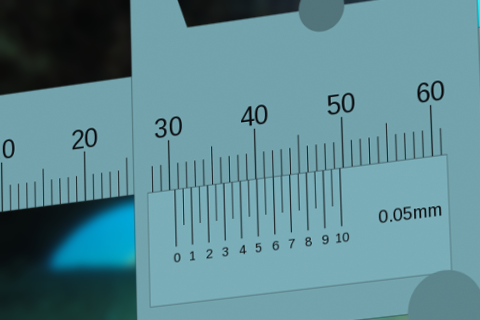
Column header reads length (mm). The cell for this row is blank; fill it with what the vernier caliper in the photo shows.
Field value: 30.6 mm
